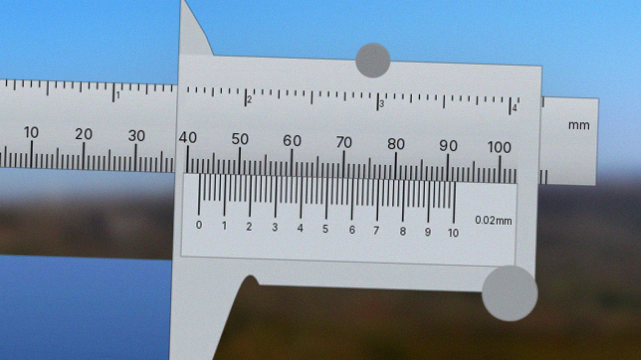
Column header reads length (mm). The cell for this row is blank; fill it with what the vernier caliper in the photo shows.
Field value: 42.5 mm
